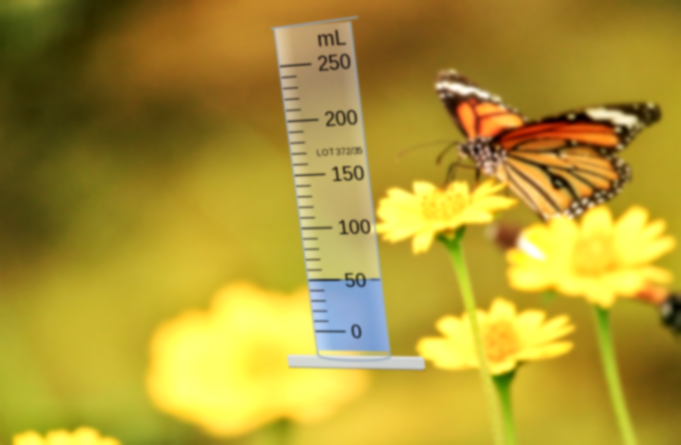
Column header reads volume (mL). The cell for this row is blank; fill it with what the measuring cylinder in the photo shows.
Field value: 50 mL
